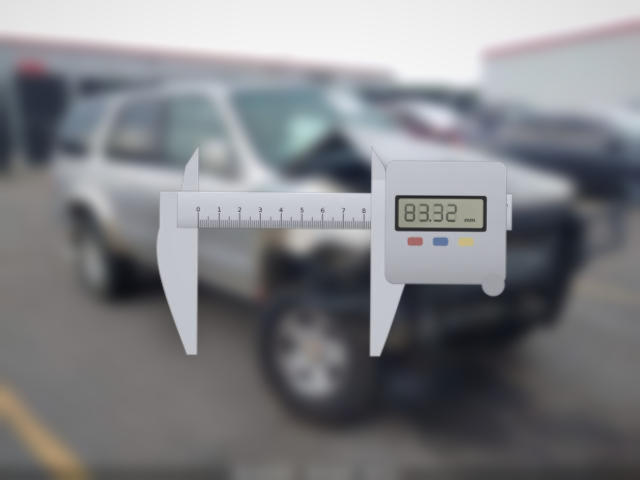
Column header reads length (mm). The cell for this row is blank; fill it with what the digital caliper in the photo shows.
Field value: 83.32 mm
